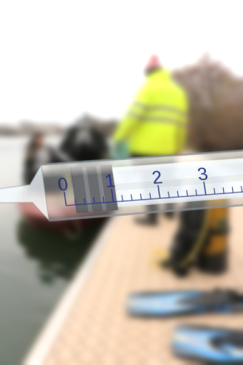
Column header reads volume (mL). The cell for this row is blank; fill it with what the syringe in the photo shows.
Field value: 0.2 mL
